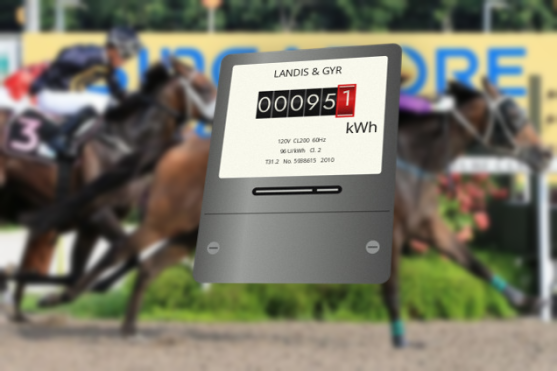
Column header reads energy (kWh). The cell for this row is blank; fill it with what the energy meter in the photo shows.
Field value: 95.1 kWh
